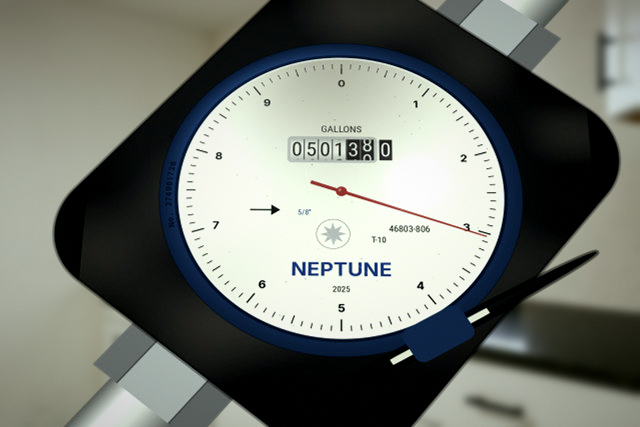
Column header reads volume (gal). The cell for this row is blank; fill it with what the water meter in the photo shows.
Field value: 501383.0 gal
